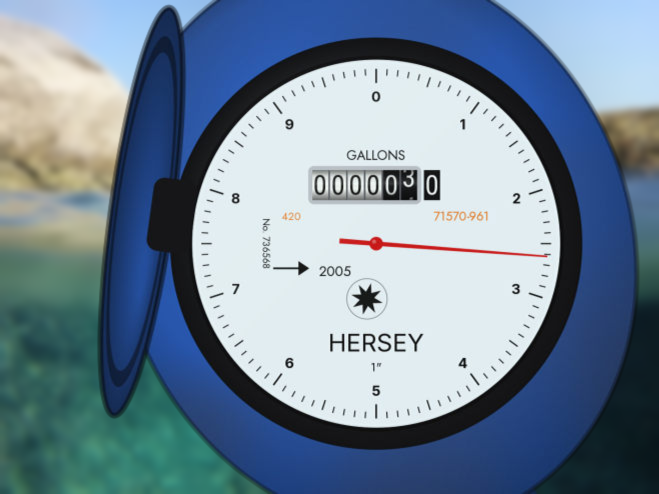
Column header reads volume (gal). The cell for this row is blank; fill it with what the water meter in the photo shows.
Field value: 32.6 gal
